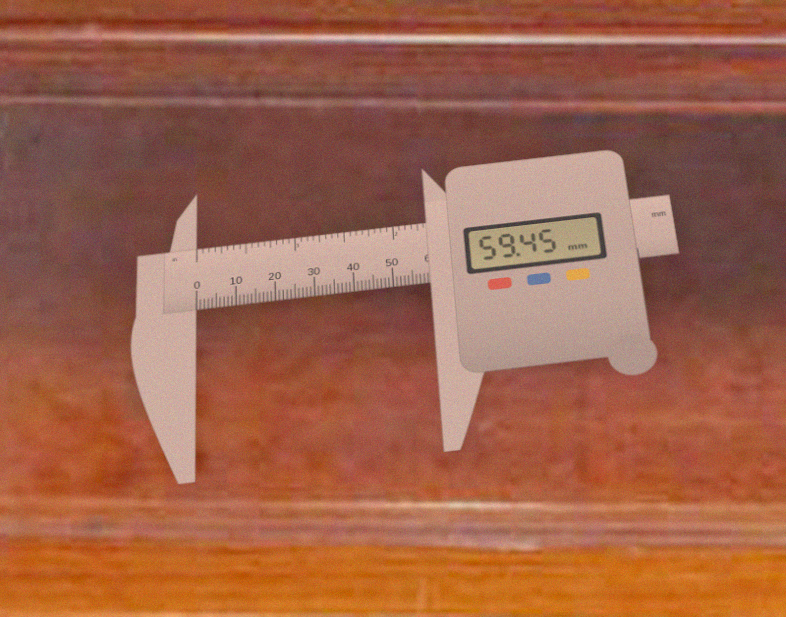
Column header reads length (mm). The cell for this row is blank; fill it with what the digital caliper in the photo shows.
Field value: 59.45 mm
